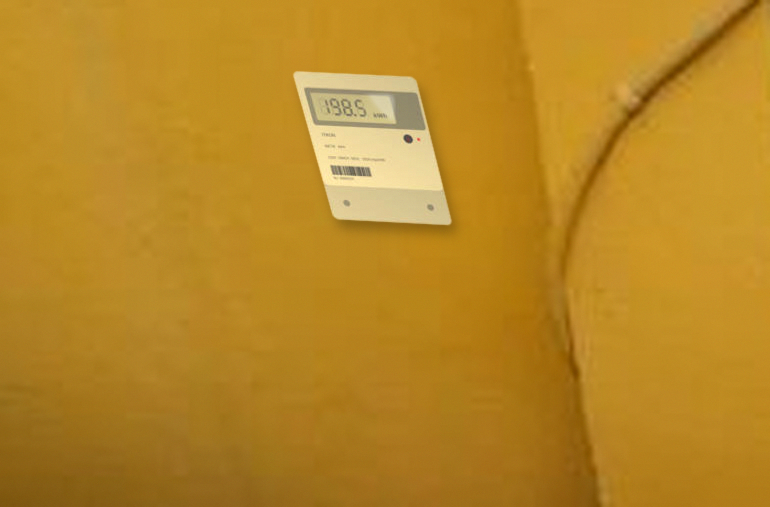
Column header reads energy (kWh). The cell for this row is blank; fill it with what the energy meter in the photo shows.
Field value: 198.5 kWh
